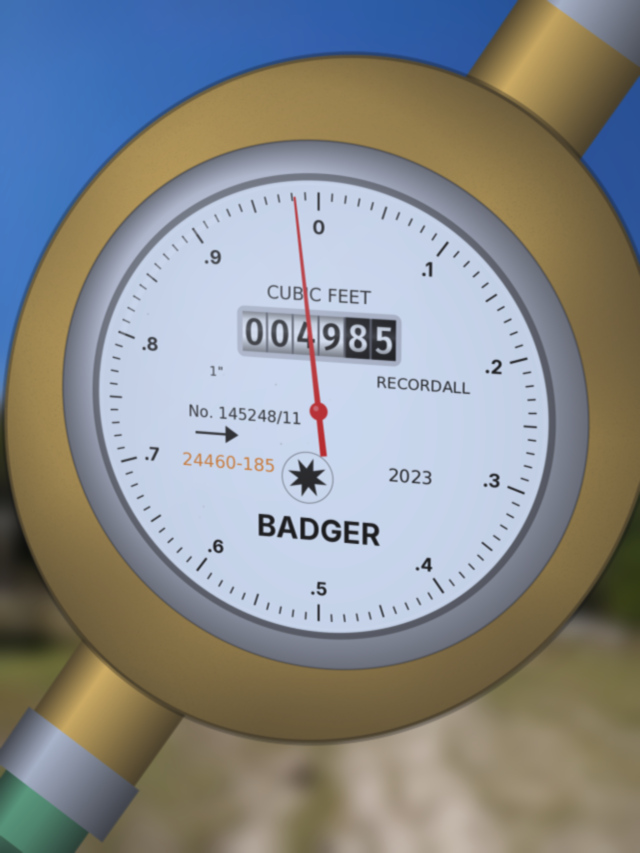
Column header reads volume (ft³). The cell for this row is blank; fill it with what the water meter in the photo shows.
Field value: 4984.98 ft³
